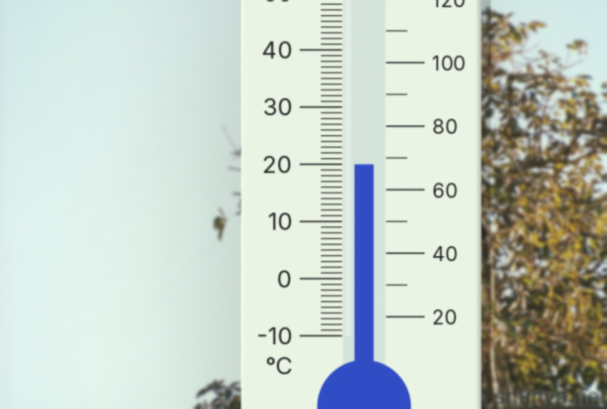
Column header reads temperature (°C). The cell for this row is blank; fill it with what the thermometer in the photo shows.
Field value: 20 °C
